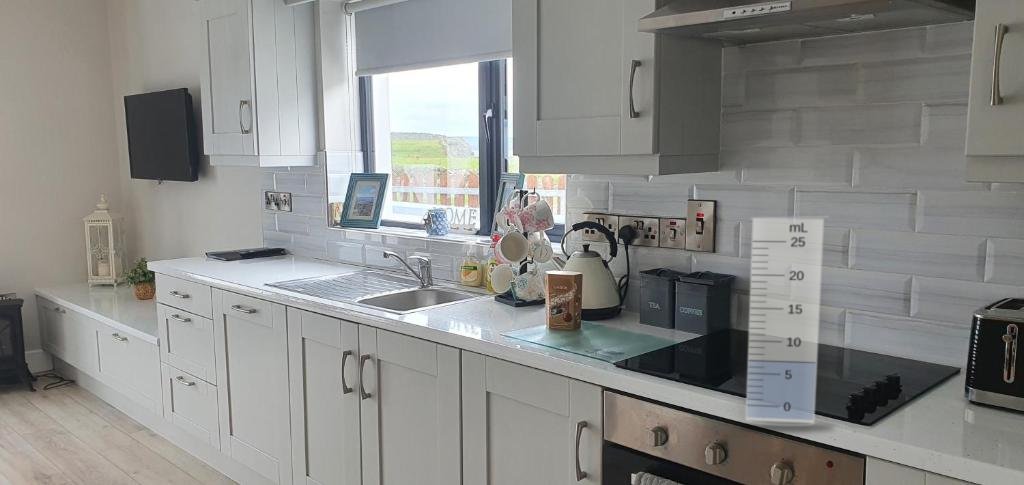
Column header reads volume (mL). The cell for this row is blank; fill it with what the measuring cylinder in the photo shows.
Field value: 7 mL
